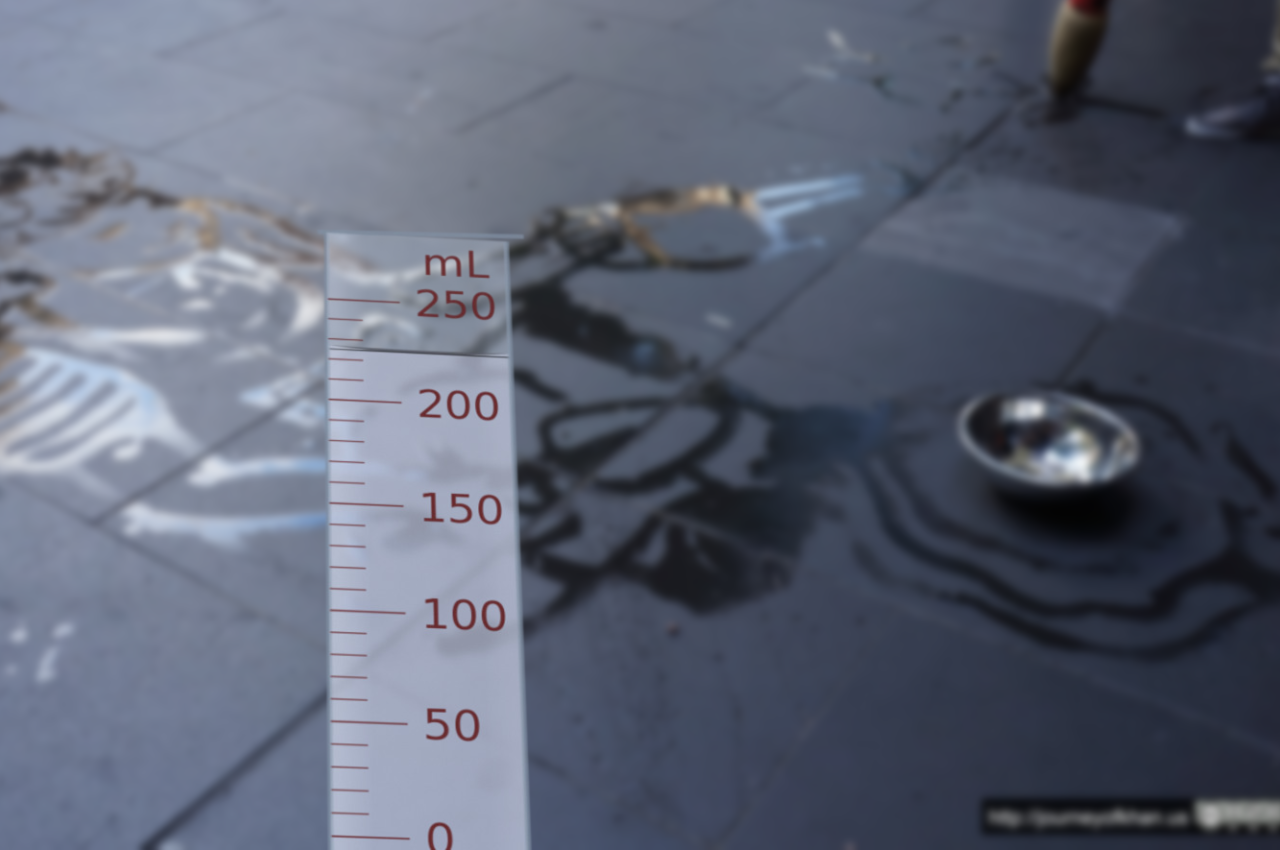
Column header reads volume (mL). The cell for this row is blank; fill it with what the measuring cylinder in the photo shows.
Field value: 225 mL
